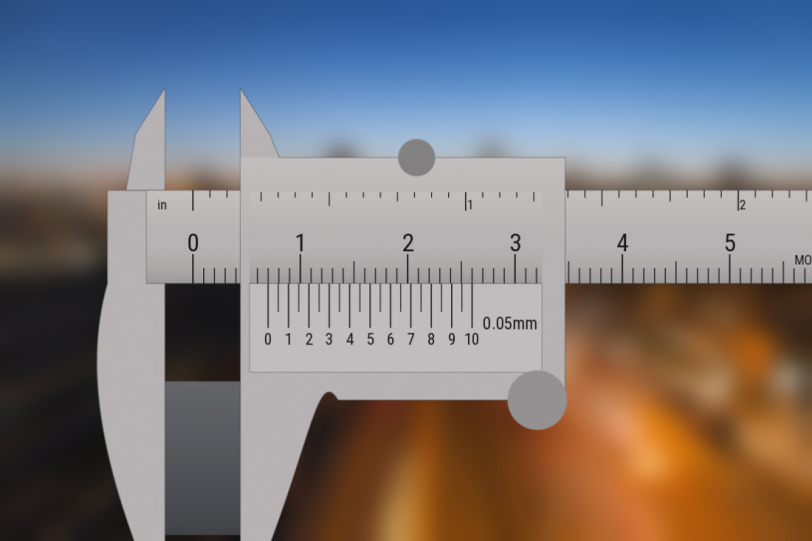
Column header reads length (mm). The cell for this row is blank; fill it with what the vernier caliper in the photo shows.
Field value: 7.0 mm
